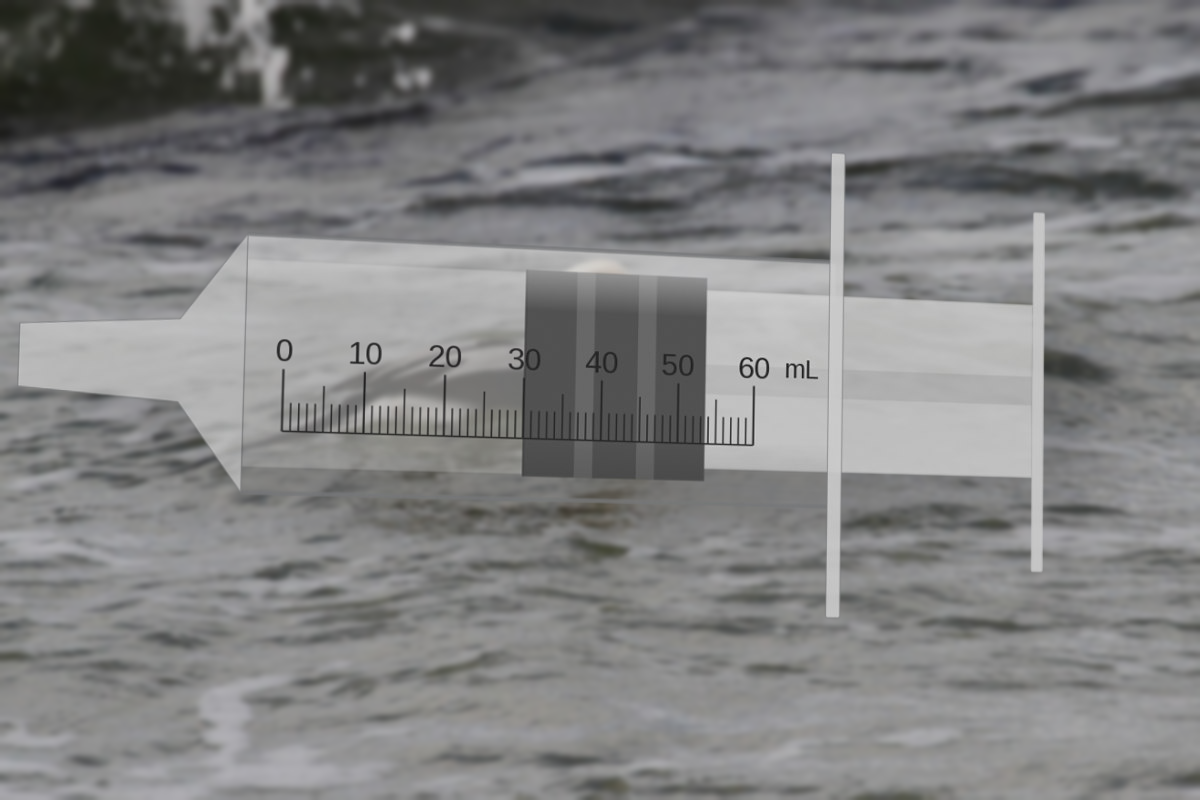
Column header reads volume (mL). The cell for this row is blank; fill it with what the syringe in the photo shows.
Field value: 30 mL
